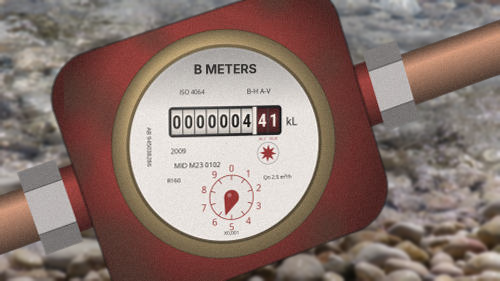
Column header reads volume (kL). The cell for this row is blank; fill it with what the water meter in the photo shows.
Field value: 4.415 kL
